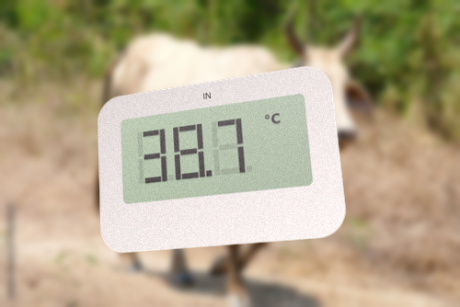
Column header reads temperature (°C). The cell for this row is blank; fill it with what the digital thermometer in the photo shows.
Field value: 38.7 °C
